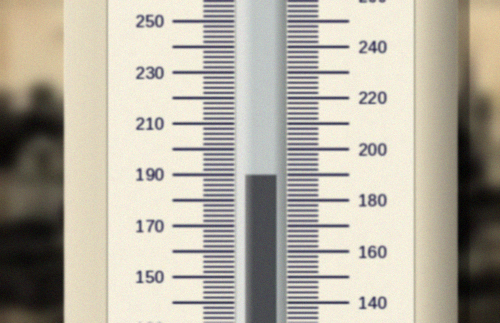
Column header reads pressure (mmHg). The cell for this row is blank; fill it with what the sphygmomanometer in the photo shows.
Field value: 190 mmHg
